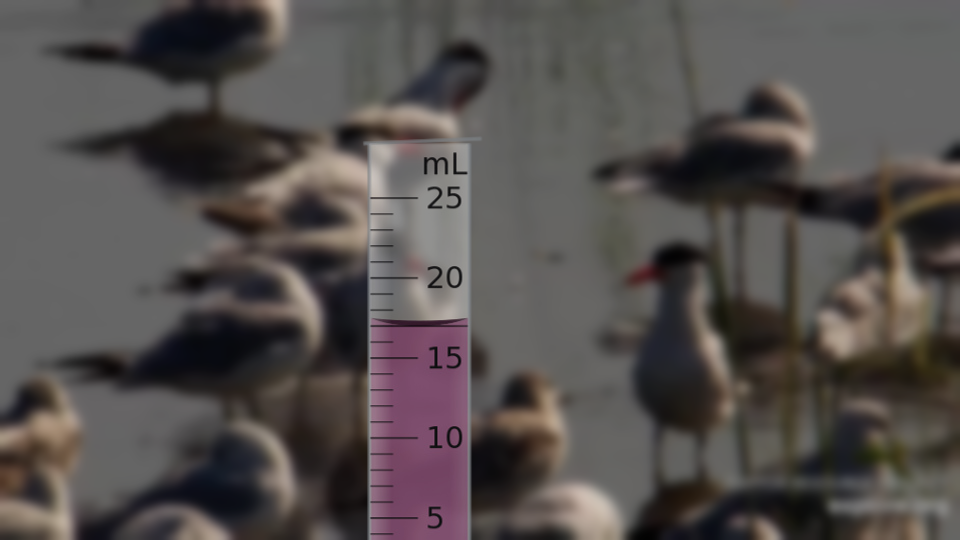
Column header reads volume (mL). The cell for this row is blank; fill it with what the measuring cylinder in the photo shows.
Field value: 17 mL
